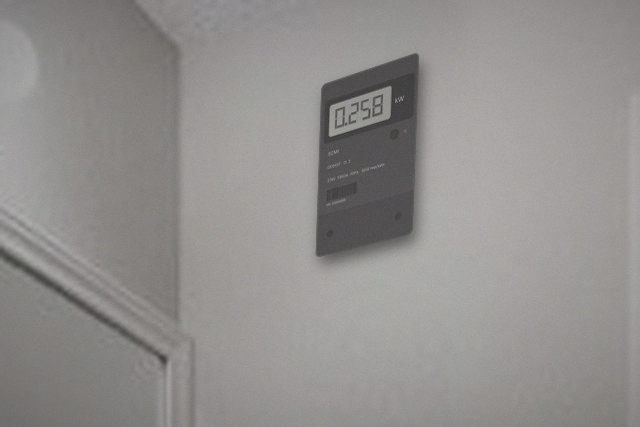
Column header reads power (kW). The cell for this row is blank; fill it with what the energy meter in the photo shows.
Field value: 0.258 kW
